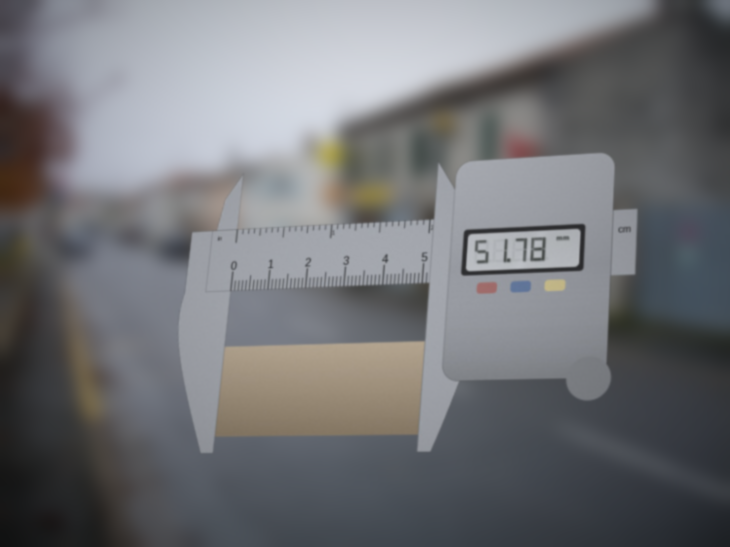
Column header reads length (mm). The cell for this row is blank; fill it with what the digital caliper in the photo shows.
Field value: 51.78 mm
